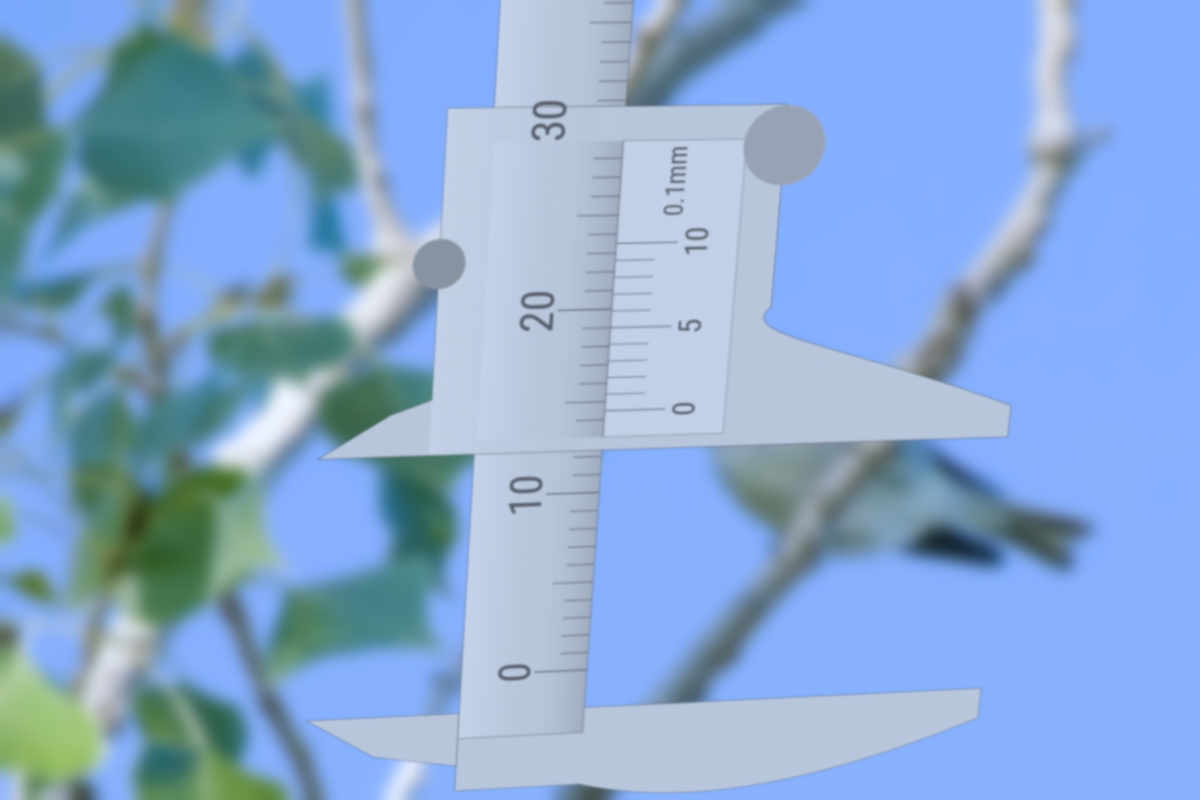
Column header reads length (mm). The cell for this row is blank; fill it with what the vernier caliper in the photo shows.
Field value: 14.5 mm
